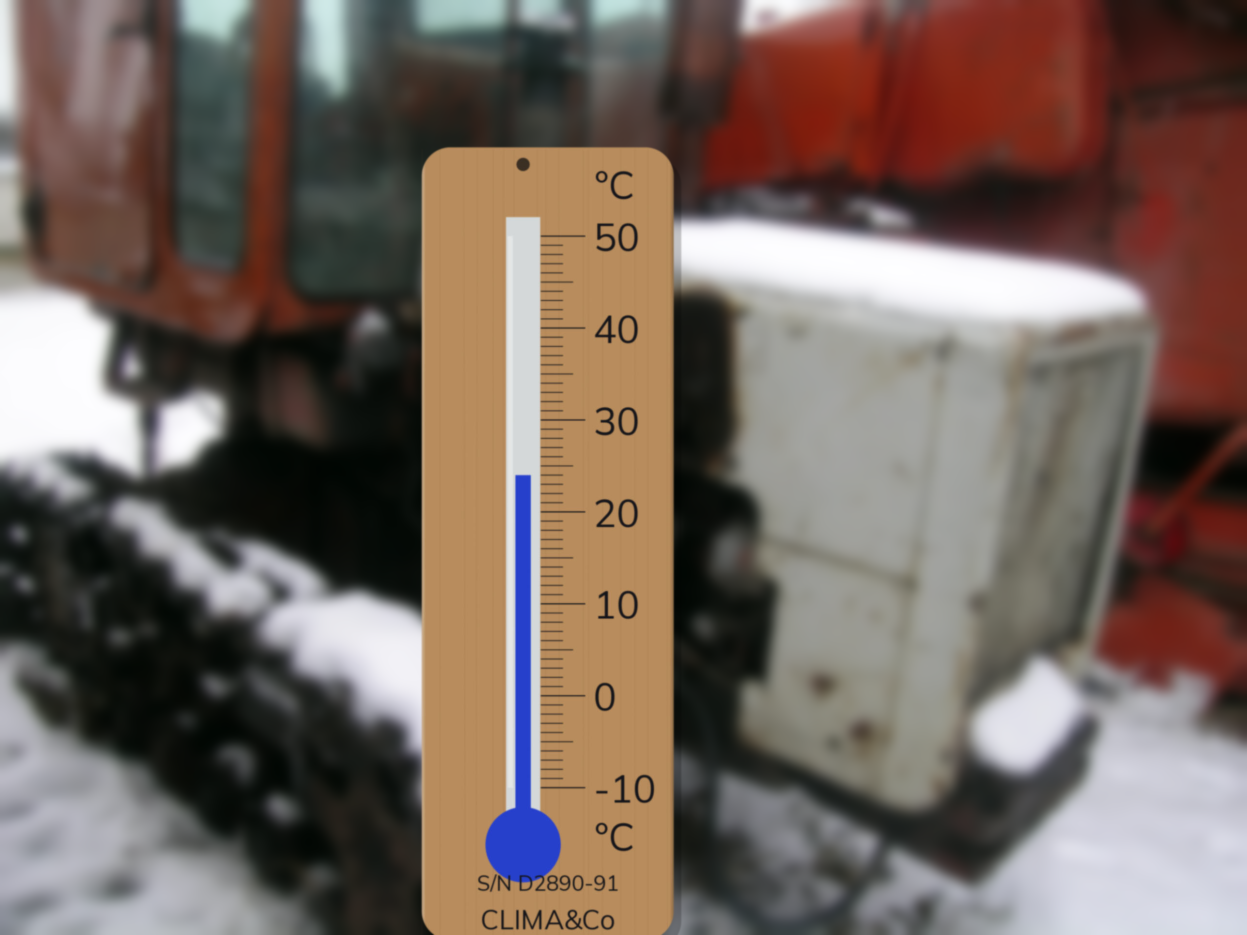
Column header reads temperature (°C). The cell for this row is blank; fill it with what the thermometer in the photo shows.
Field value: 24 °C
